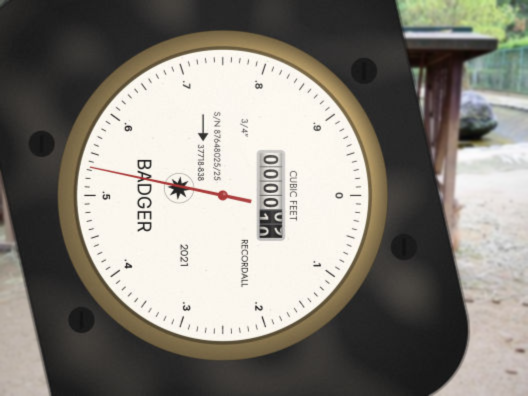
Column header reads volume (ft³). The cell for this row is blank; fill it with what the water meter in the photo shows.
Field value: 9.53 ft³
